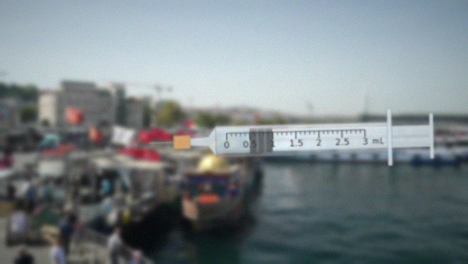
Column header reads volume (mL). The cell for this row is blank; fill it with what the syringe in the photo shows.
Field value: 0.5 mL
